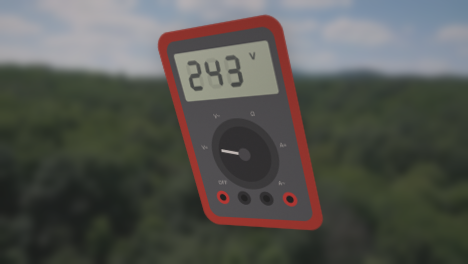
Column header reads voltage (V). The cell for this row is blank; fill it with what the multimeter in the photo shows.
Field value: 243 V
